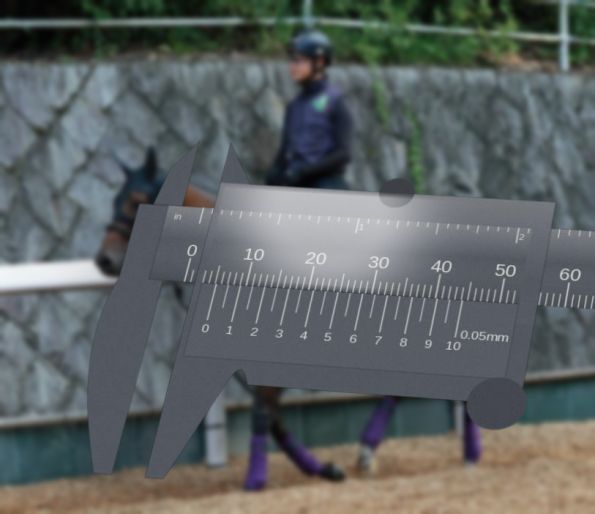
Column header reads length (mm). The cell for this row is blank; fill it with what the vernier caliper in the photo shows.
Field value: 5.2 mm
